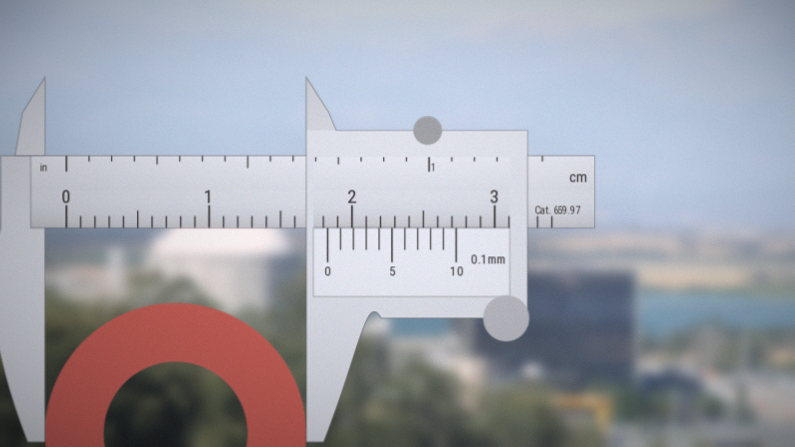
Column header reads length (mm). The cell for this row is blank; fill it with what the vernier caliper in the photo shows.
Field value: 18.3 mm
